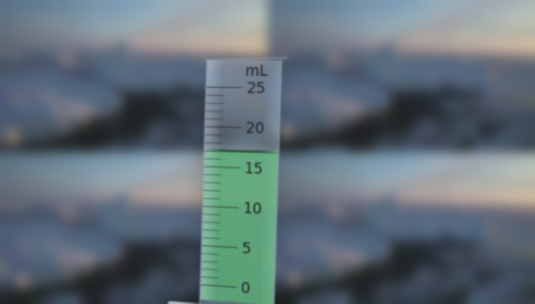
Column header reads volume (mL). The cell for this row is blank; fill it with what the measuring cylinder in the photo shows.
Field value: 17 mL
